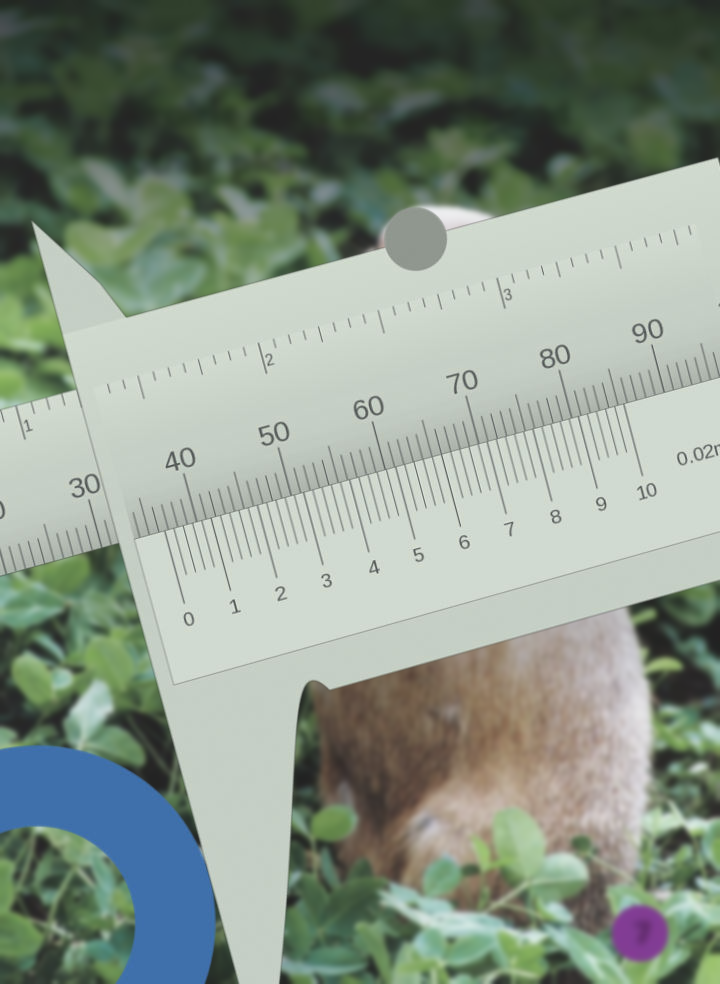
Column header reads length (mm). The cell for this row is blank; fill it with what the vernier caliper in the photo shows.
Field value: 36.6 mm
